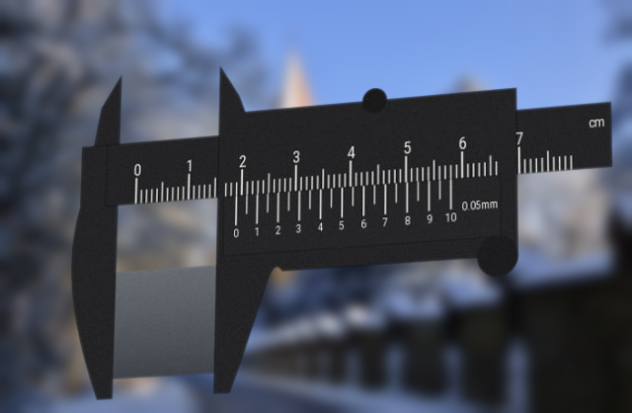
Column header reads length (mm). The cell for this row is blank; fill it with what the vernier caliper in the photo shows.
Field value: 19.0 mm
